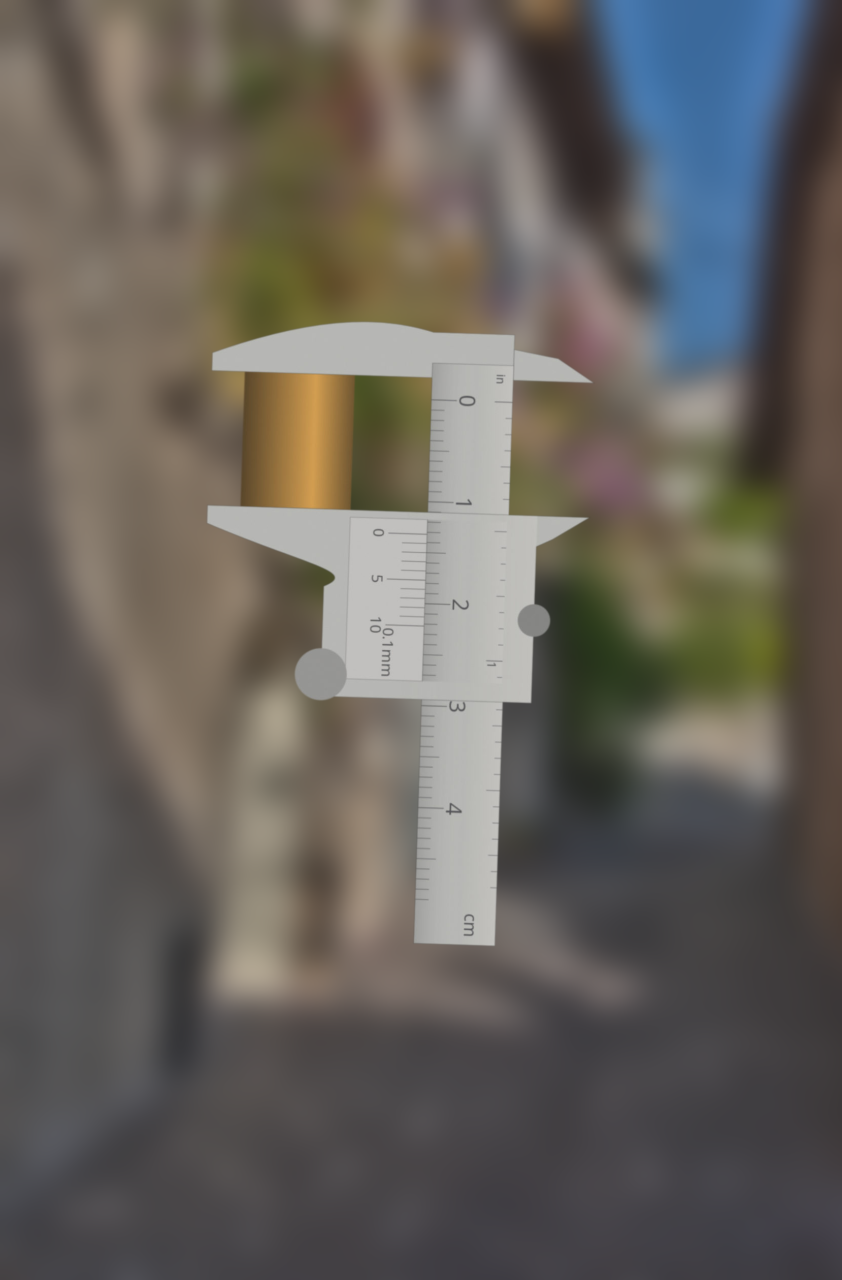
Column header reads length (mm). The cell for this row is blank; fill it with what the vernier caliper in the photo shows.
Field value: 13.2 mm
